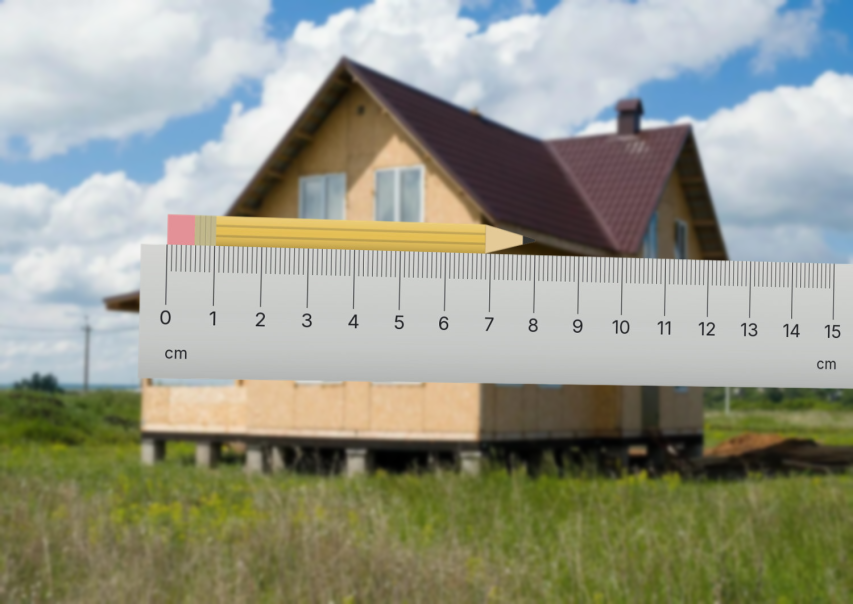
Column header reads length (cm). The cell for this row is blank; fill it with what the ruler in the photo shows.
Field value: 8 cm
